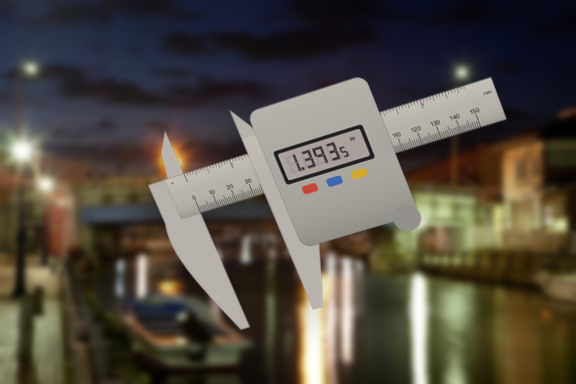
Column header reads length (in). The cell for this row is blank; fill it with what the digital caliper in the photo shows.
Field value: 1.3935 in
